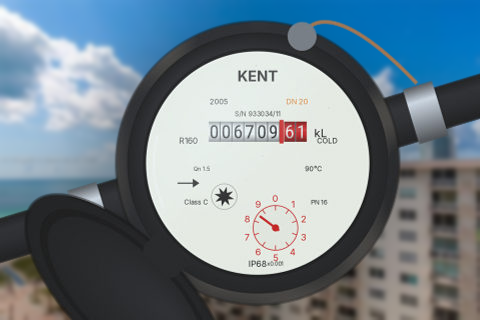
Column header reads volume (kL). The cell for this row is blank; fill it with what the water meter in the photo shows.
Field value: 6709.618 kL
